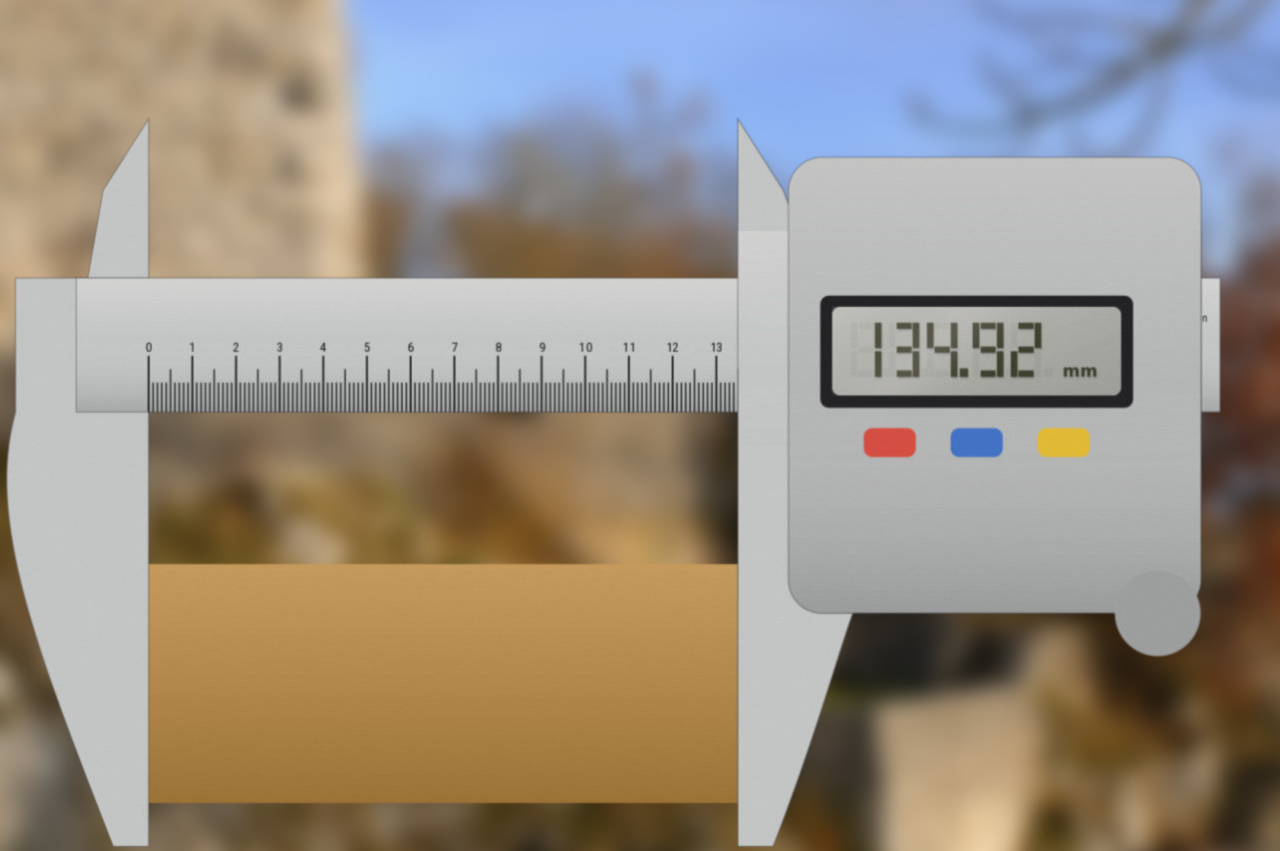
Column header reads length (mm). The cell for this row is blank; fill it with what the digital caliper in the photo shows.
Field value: 134.92 mm
